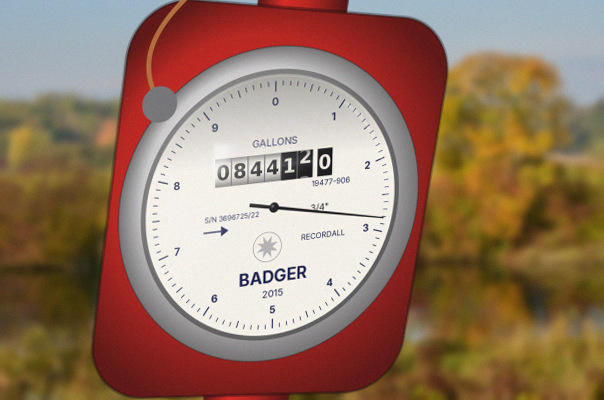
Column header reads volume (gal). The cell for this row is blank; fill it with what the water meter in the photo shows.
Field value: 844122.8 gal
